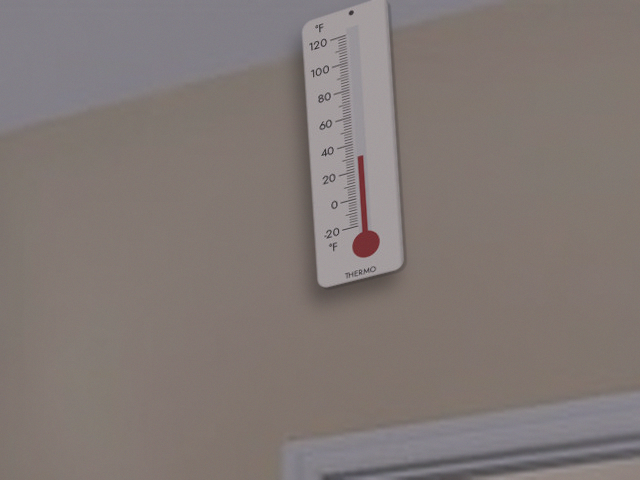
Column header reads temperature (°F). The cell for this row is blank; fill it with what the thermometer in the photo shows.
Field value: 30 °F
